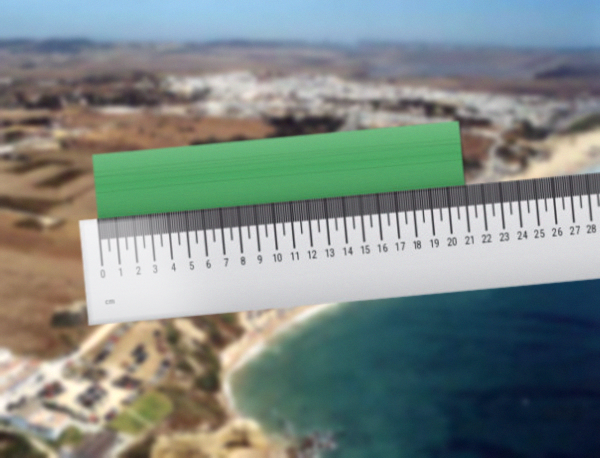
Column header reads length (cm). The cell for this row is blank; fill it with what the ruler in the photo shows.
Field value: 21 cm
